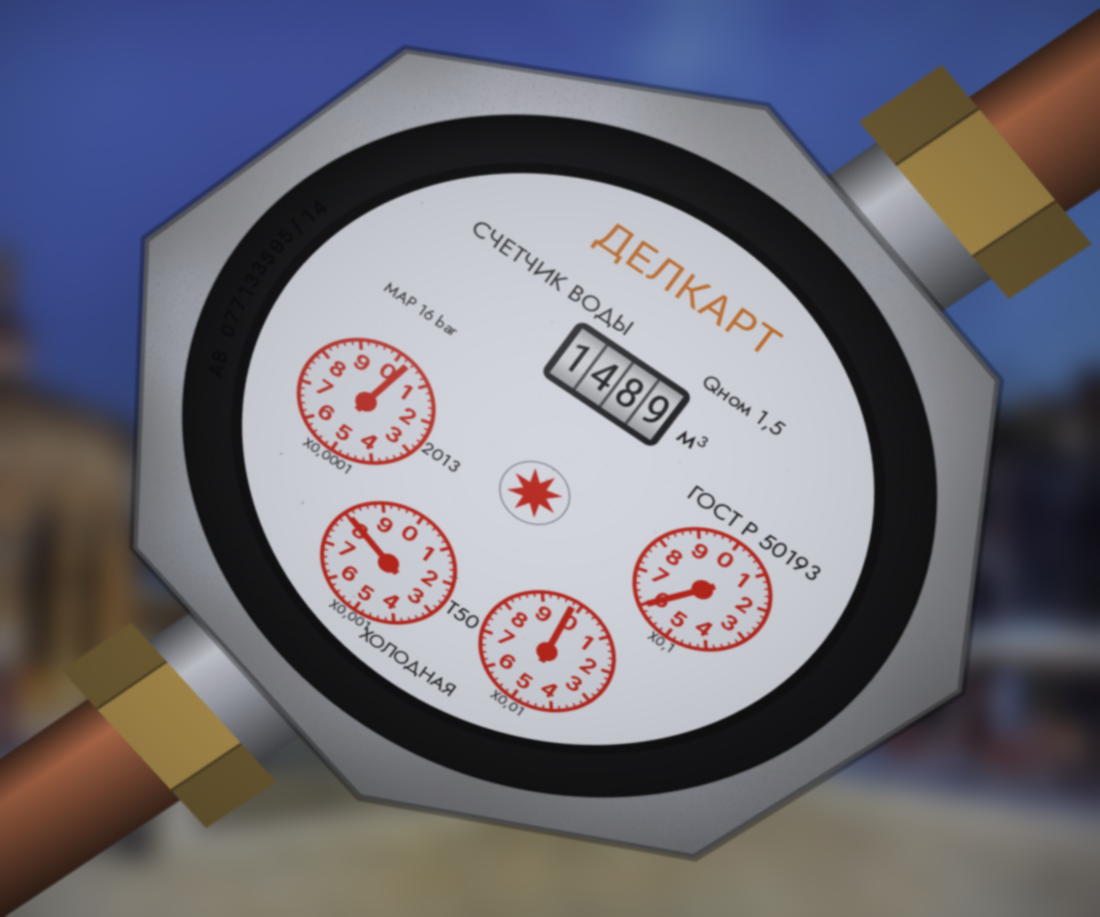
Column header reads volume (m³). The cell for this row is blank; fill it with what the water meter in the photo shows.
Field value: 1489.5980 m³
